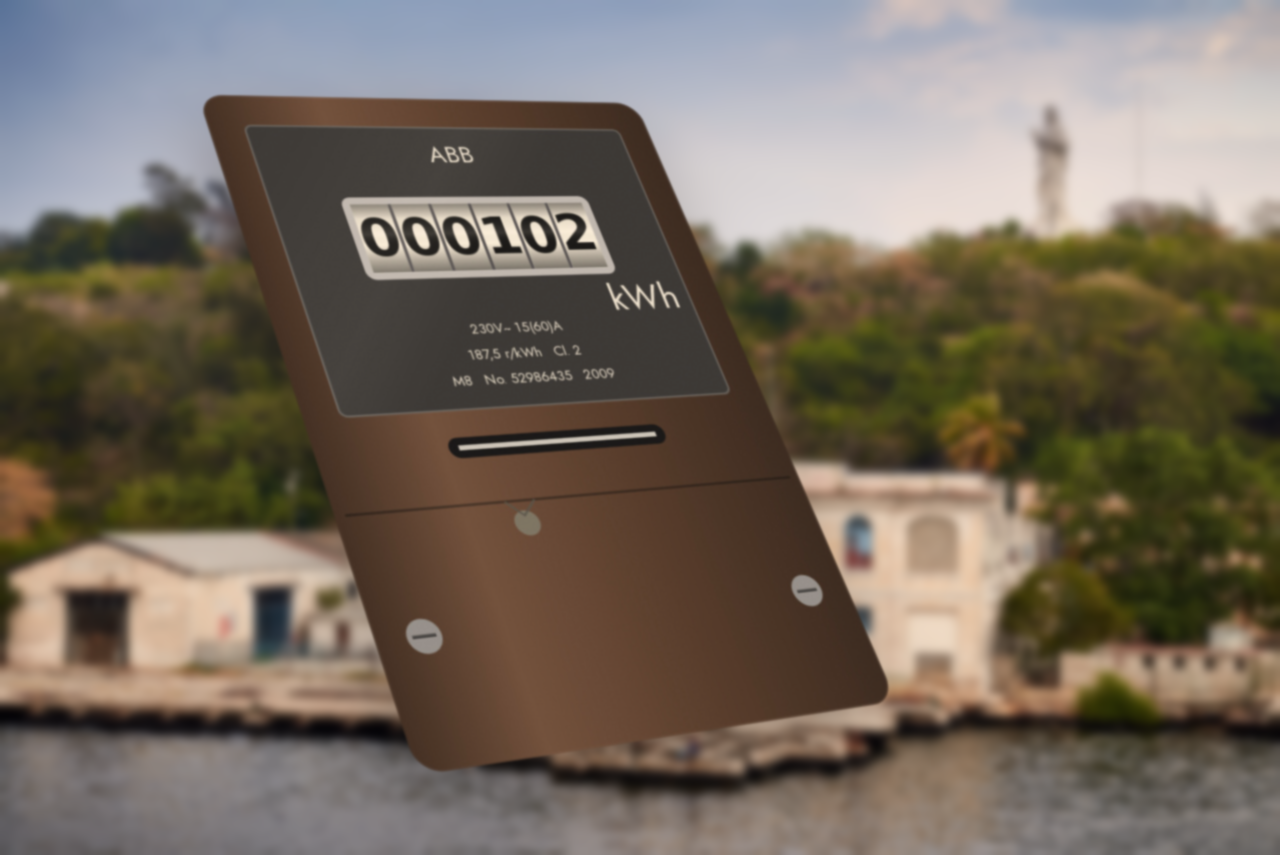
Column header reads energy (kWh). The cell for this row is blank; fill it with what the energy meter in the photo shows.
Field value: 102 kWh
